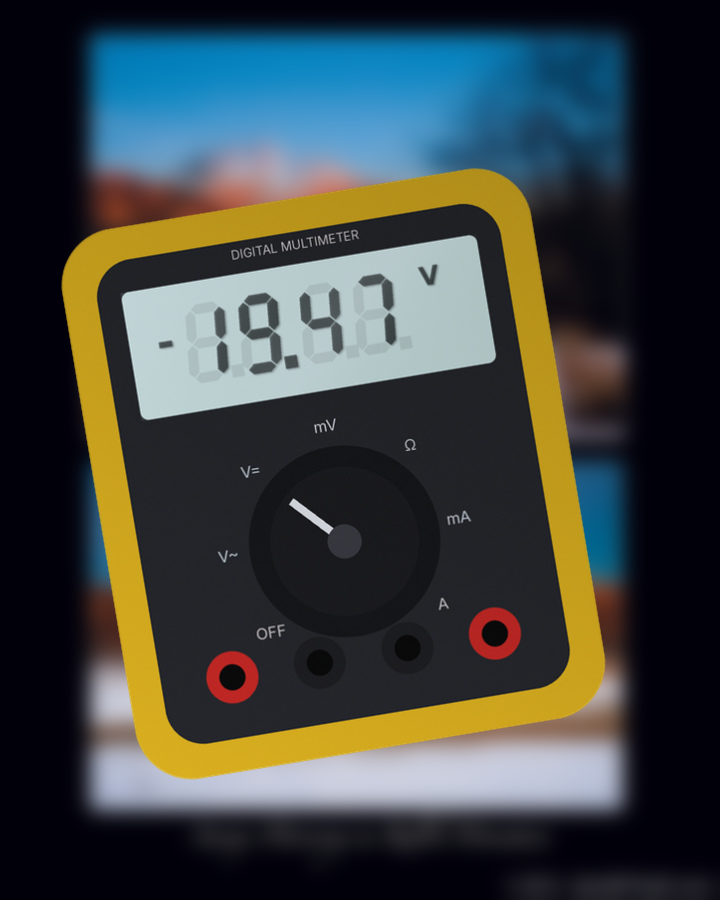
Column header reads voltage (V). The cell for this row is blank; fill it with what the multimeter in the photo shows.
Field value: -19.47 V
